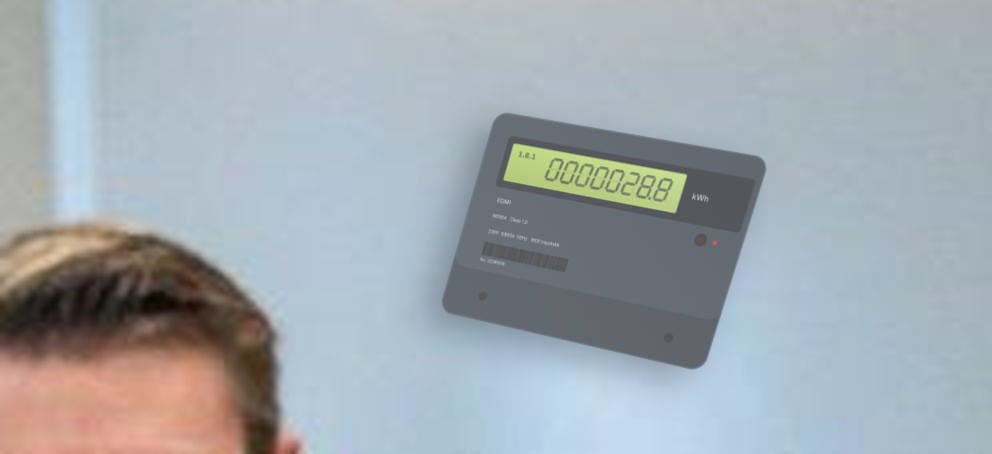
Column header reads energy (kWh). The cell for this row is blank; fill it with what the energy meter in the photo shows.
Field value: 28.8 kWh
